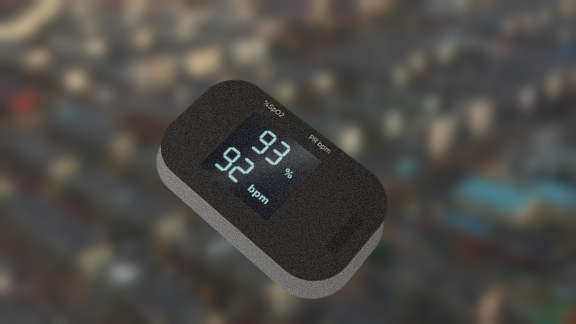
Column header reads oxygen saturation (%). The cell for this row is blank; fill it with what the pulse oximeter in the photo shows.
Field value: 93 %
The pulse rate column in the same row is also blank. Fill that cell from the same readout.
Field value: 92 bpm
